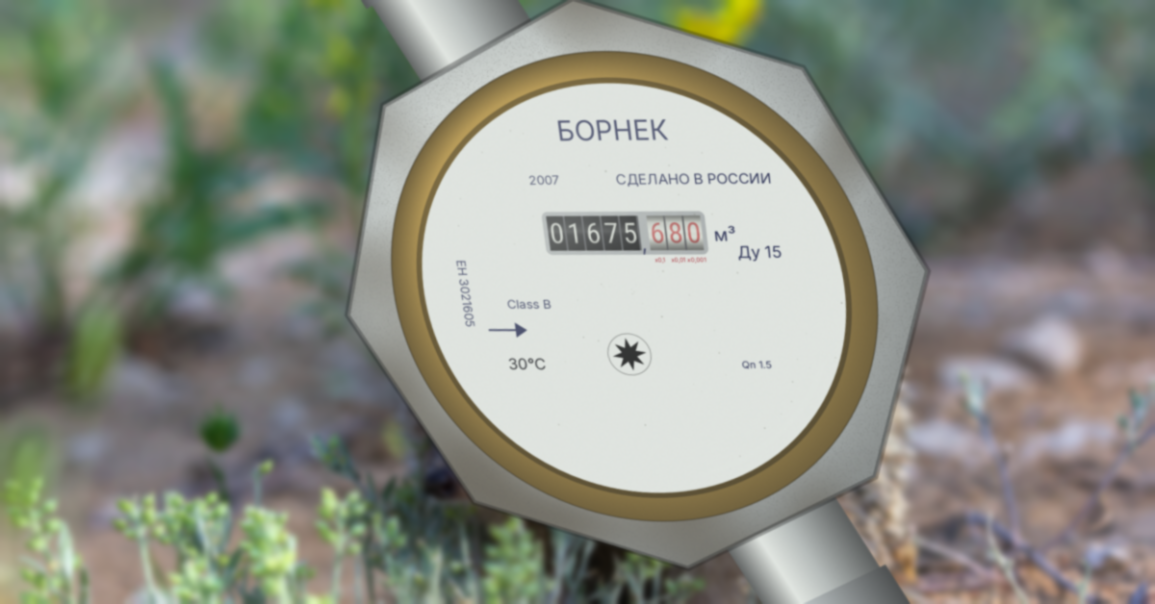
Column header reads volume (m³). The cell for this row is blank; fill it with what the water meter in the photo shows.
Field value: 1675.680 m³
